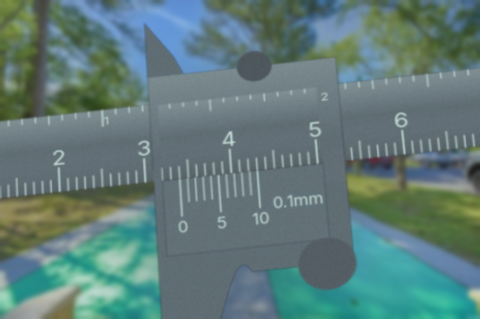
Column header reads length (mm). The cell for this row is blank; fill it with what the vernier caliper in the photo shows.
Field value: 34.0 mm
